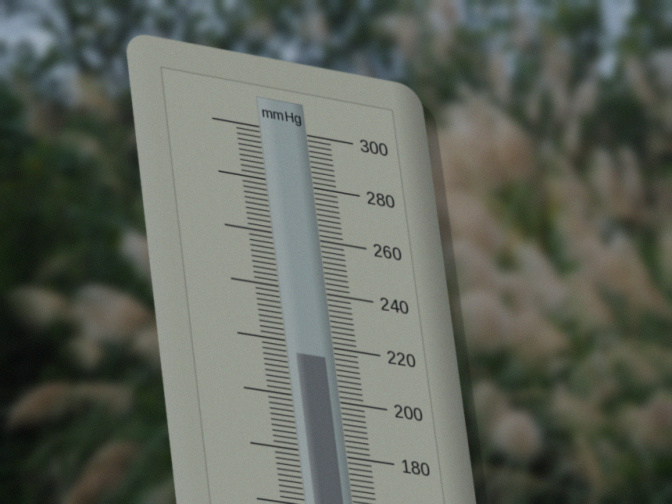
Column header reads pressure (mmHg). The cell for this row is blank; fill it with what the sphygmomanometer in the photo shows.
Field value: 216 mmHg
